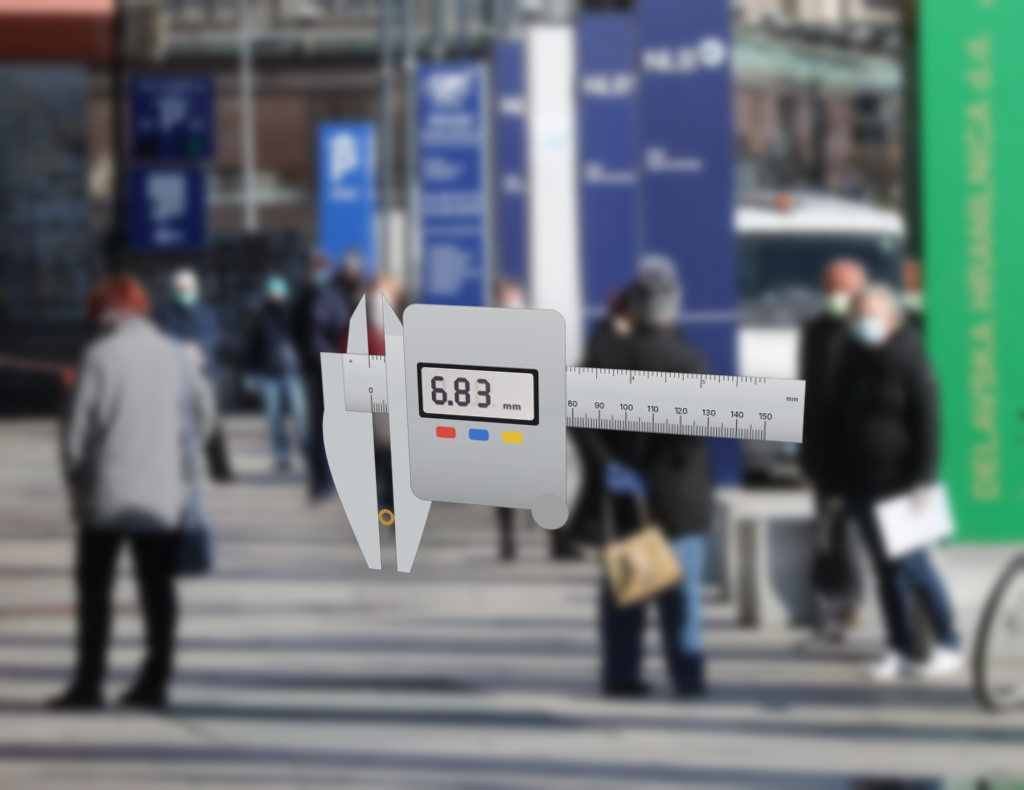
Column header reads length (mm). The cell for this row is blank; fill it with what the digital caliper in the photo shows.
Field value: 6.83 mm
